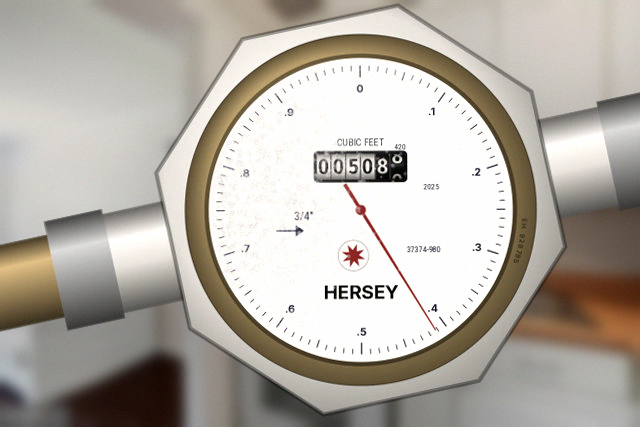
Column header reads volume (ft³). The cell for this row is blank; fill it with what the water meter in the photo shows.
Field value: 5088.41 ft³
